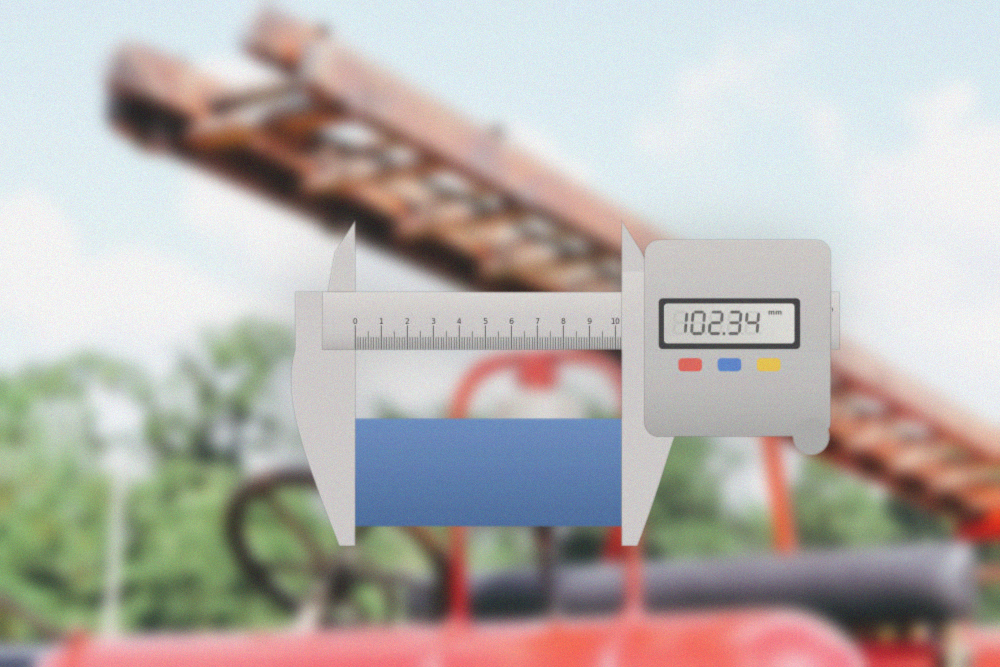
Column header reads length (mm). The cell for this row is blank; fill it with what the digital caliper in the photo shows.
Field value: 102.34 mm
